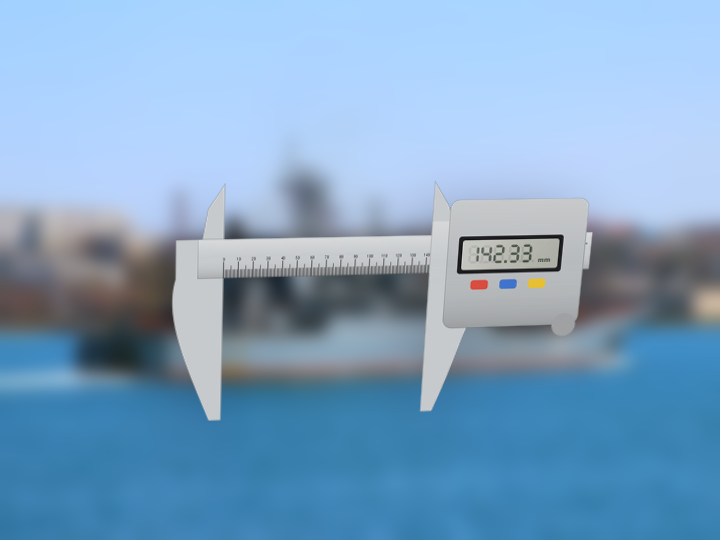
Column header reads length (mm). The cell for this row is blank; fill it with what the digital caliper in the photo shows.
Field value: 142.33 mm
